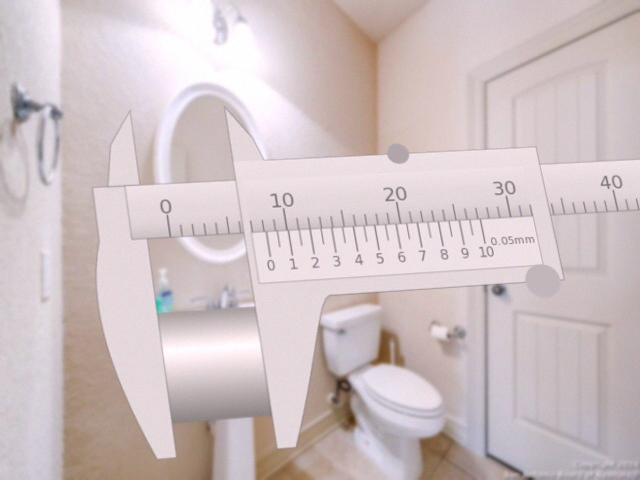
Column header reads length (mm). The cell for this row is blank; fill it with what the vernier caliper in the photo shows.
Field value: 8.2 mm
